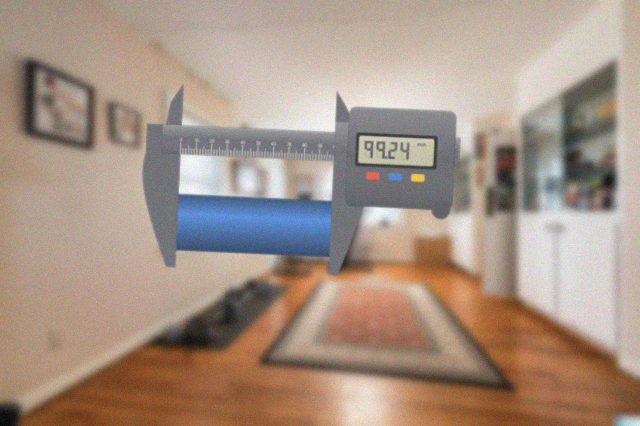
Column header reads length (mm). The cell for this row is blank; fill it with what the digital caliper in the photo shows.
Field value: 99.24 mm
